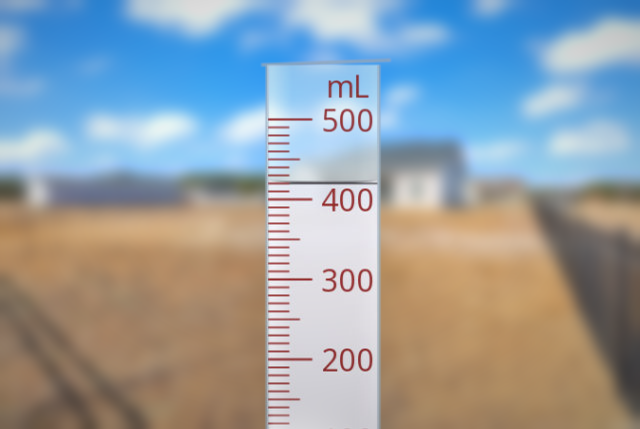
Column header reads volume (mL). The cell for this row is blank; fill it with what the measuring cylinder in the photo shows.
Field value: 420 mL
